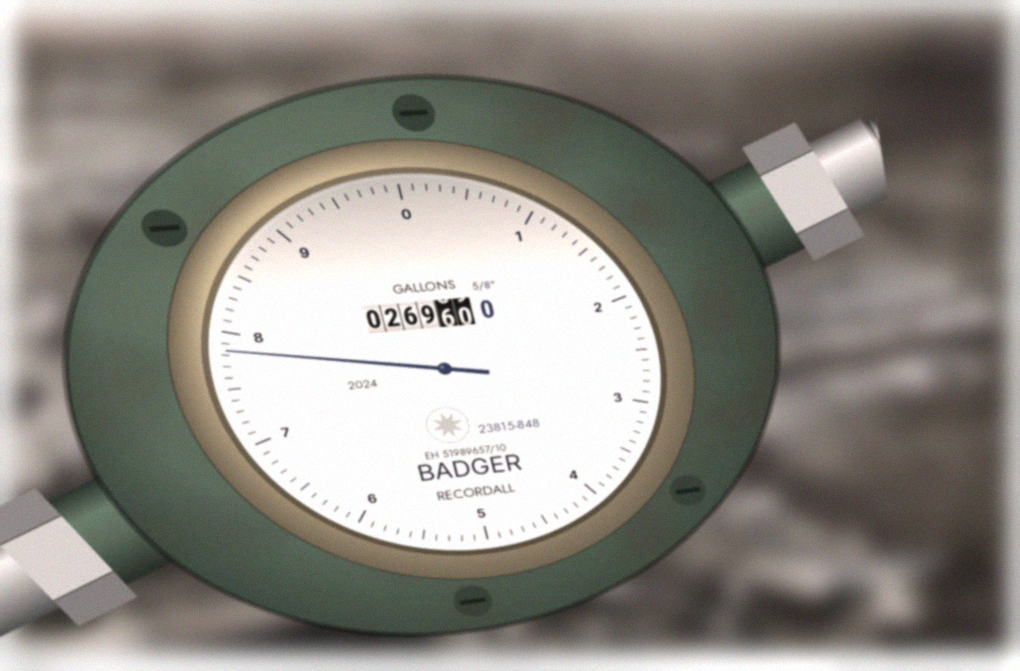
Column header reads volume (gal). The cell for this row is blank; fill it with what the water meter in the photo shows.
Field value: 269597.8 gal
